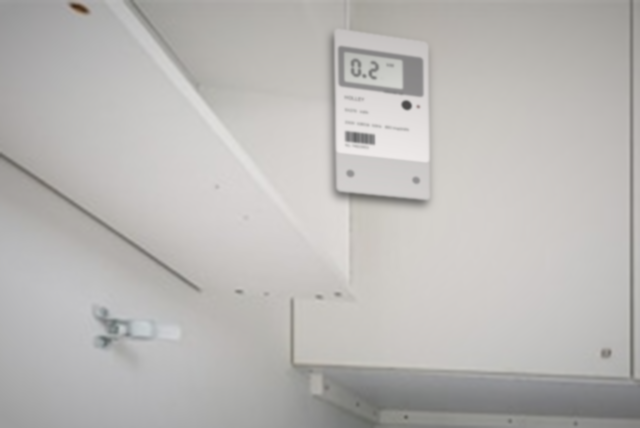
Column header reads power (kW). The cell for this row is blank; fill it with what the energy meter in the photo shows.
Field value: 0.2 kW
